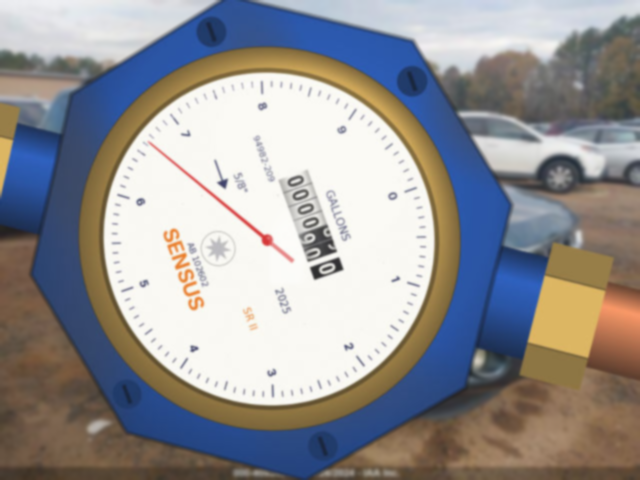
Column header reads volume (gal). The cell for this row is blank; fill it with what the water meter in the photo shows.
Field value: 896.6 gal
